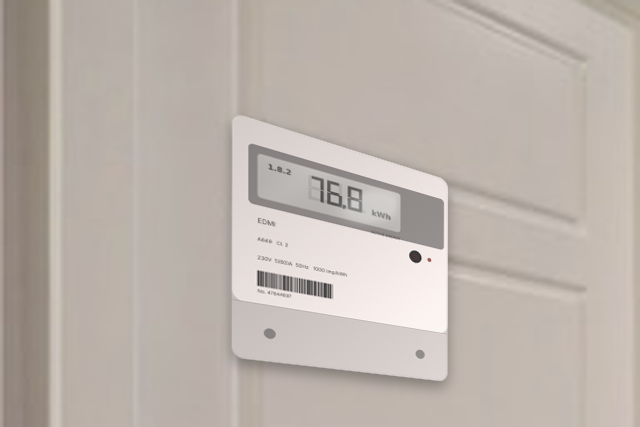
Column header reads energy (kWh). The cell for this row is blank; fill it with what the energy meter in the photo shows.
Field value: 76.8 kWh
